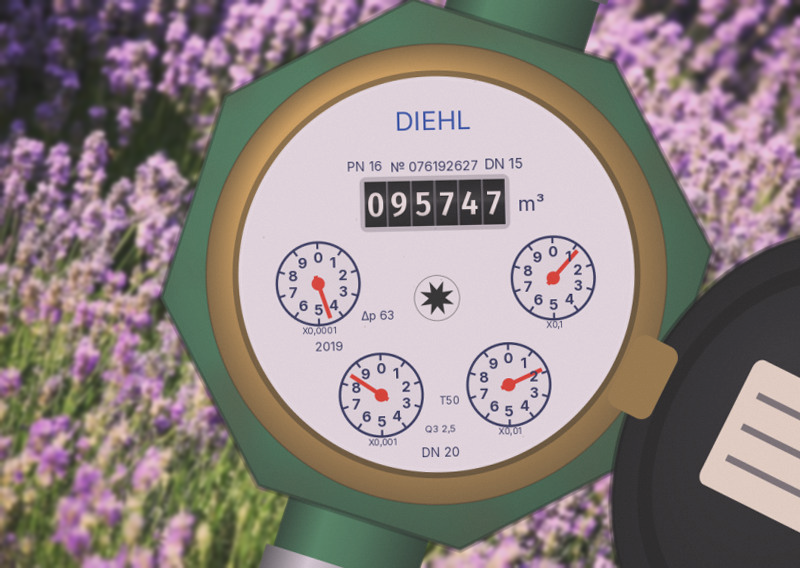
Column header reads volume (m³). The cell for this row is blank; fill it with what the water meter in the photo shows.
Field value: 95747.1184 m³
